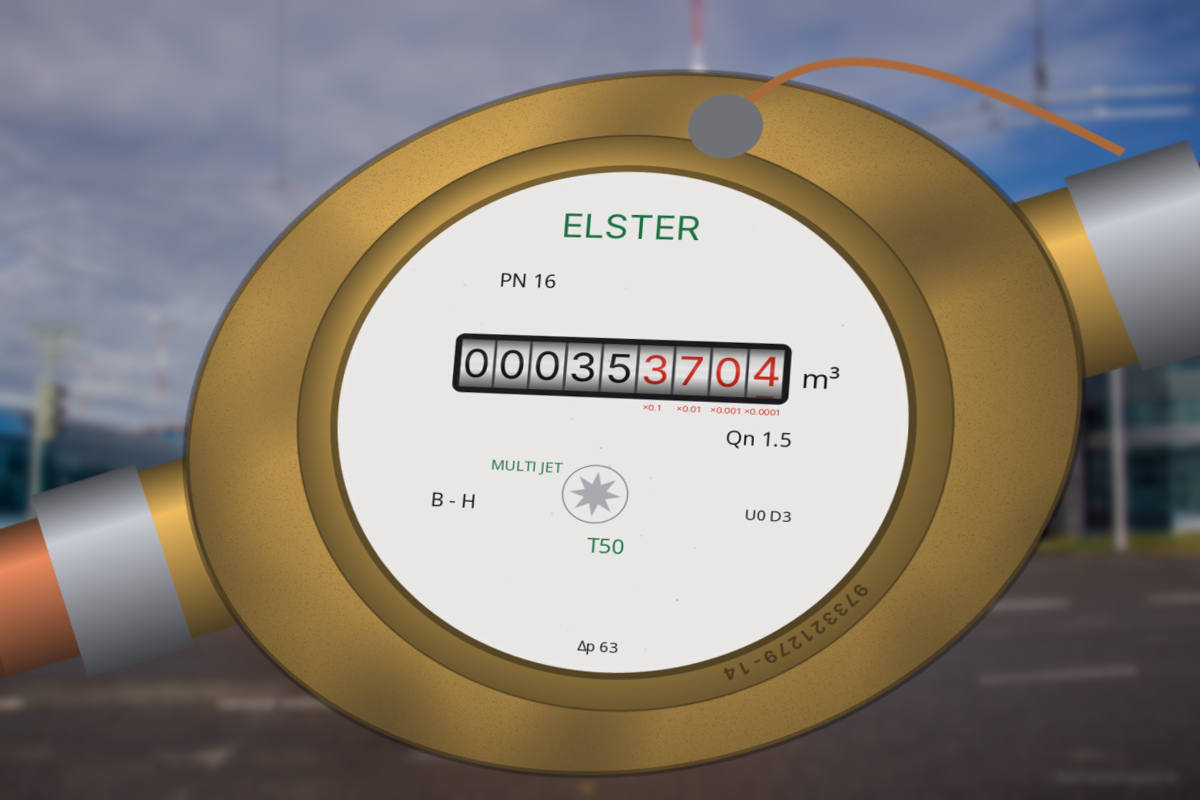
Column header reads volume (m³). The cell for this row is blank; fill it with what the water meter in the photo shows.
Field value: 35.3704 m³
